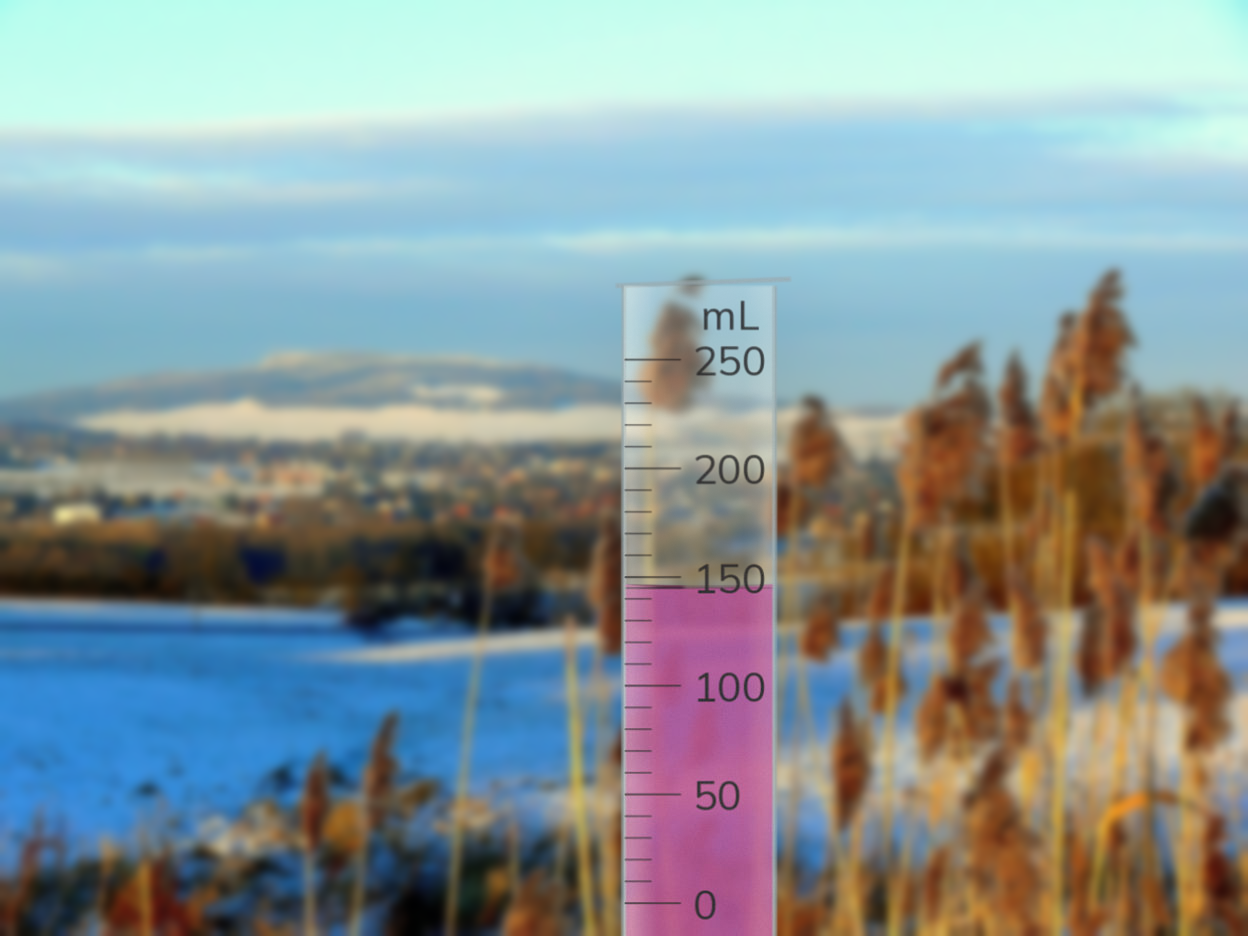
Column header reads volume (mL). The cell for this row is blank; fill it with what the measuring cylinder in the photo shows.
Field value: 145 mL
